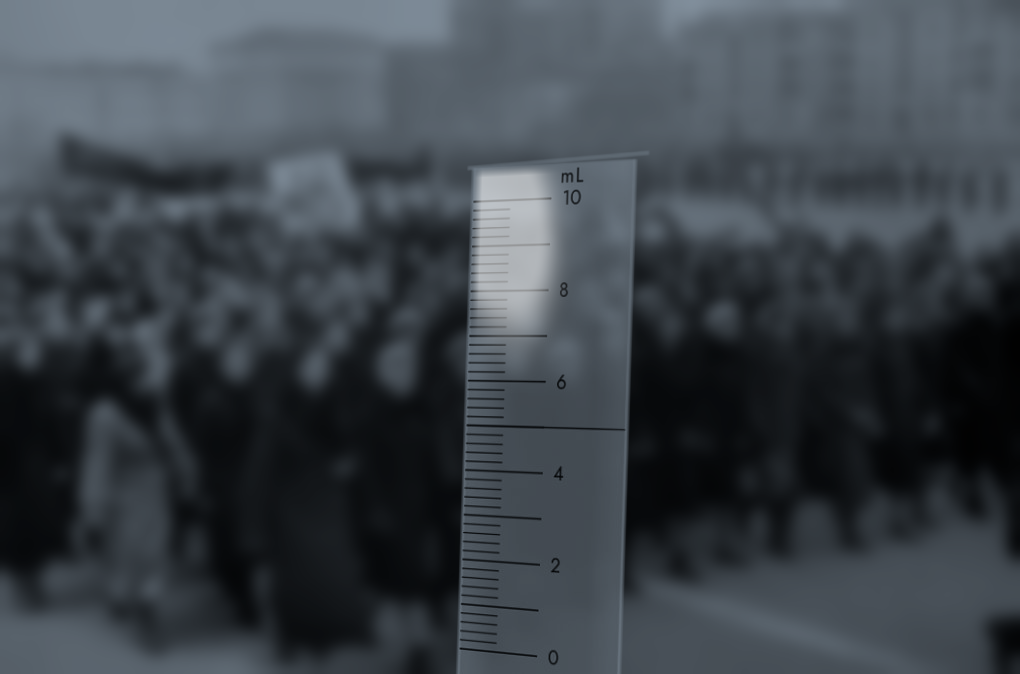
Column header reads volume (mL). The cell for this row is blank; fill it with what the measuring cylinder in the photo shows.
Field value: 5 mL
